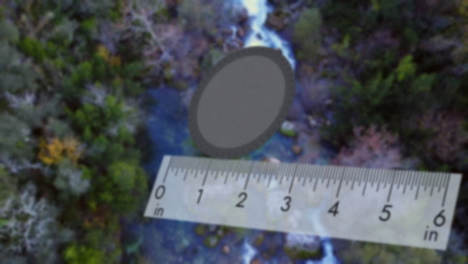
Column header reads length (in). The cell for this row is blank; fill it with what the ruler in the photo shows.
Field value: 2.5 in
